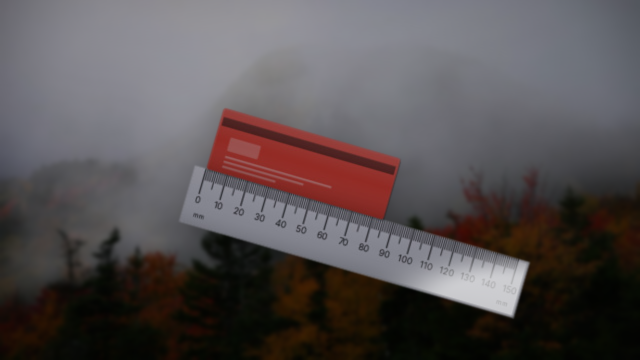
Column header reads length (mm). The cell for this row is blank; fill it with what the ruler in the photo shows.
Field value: 85 mm
